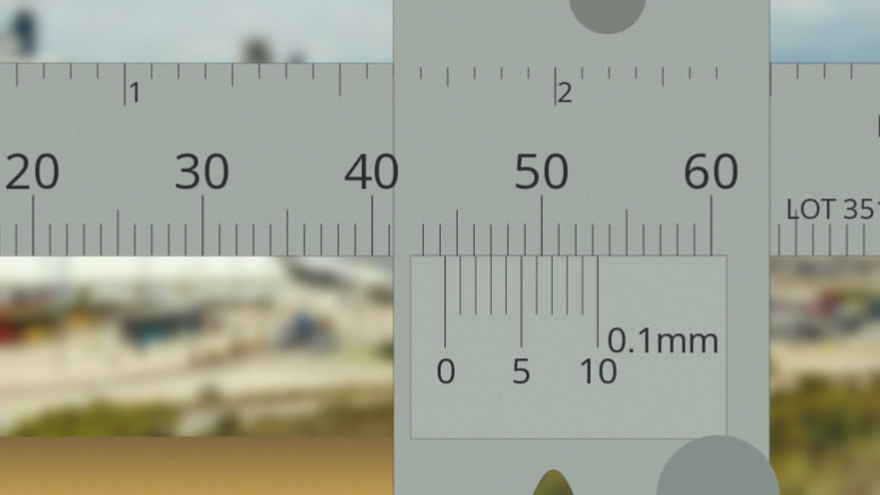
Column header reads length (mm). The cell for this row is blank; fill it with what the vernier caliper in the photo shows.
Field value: 44.3 mm
